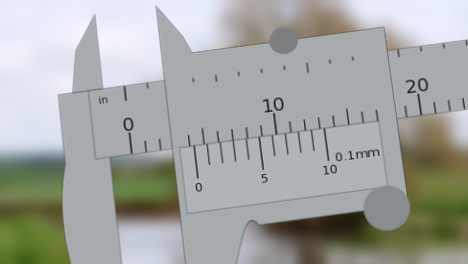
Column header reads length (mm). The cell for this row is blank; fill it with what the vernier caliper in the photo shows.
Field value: 4.3 mm
